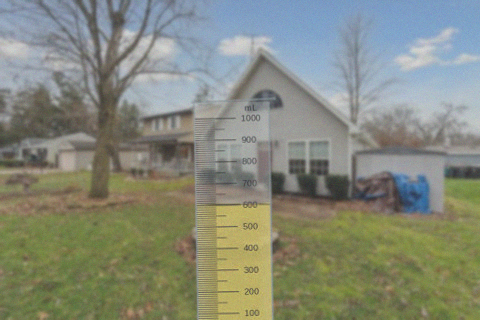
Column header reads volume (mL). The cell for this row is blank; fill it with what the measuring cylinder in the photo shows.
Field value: 600 mL
